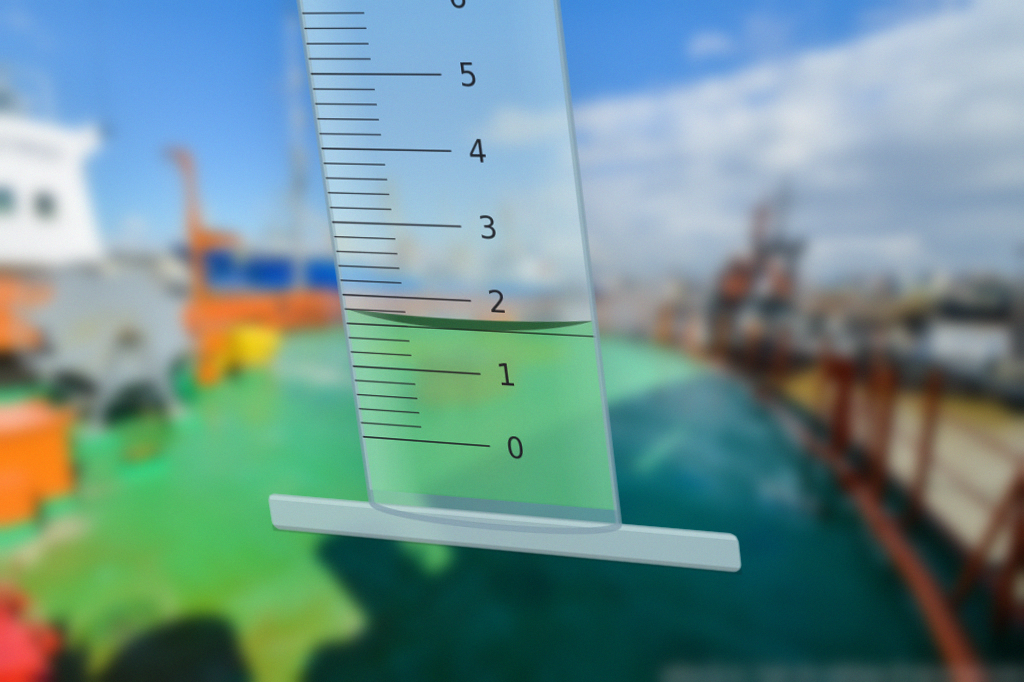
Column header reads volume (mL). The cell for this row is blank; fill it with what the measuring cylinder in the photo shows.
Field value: 1.6 mL
